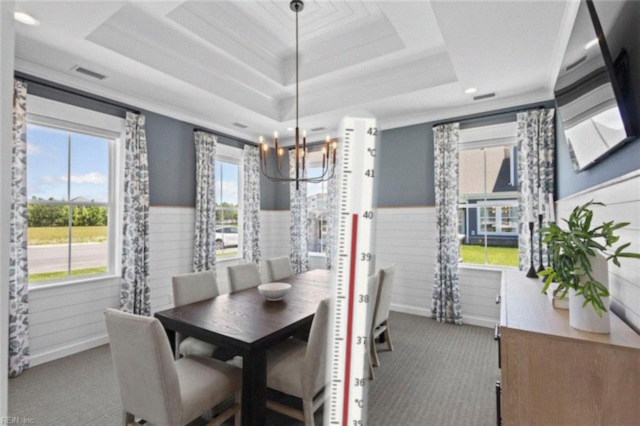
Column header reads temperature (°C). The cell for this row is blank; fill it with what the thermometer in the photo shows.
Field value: 40 °C
